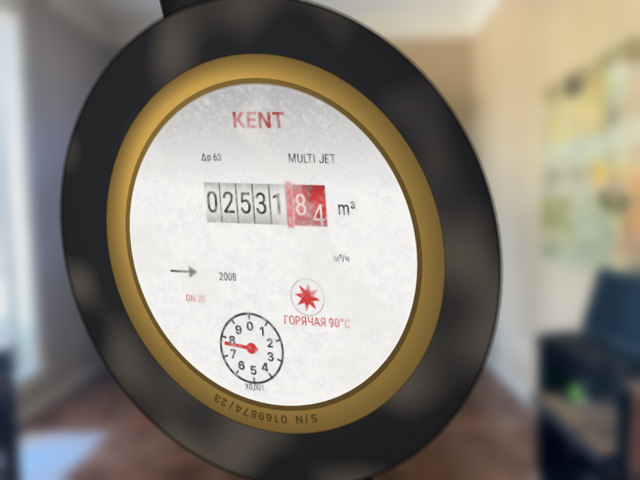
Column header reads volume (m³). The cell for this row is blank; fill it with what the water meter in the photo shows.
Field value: 2531.837 m³
